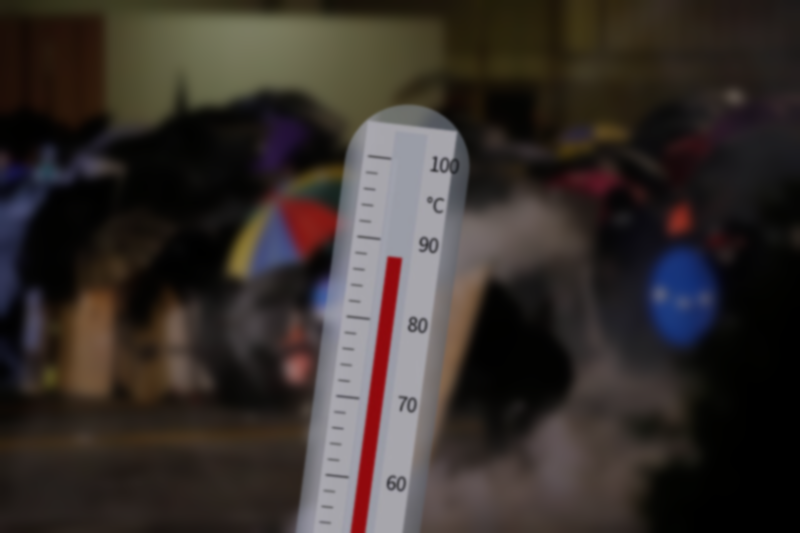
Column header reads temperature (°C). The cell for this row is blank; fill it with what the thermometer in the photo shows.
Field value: 88 °C
